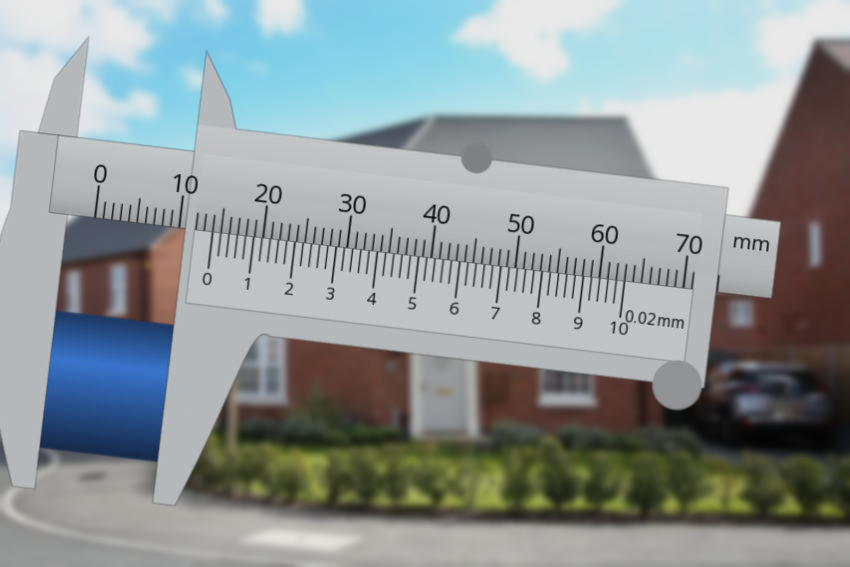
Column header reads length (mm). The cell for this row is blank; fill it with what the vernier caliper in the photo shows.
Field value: 14.0 mm
